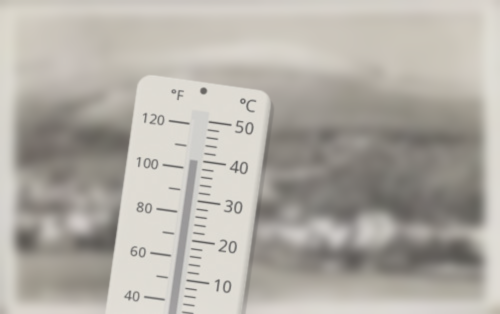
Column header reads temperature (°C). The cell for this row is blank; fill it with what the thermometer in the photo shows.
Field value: 40 °C
